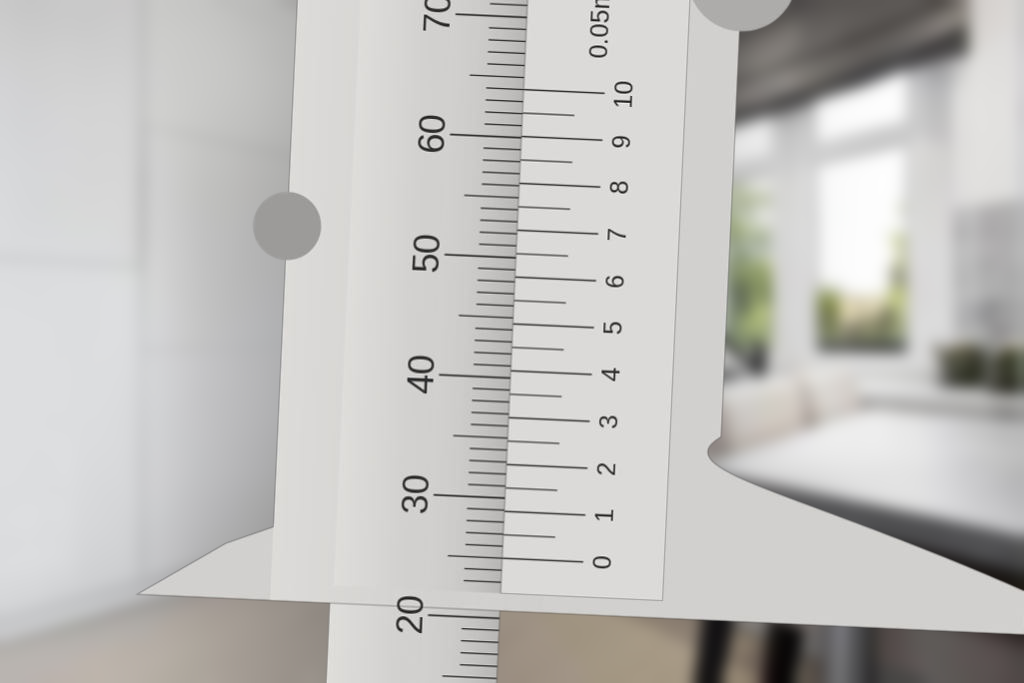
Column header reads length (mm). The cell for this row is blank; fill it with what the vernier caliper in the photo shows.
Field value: 25.0 mm
